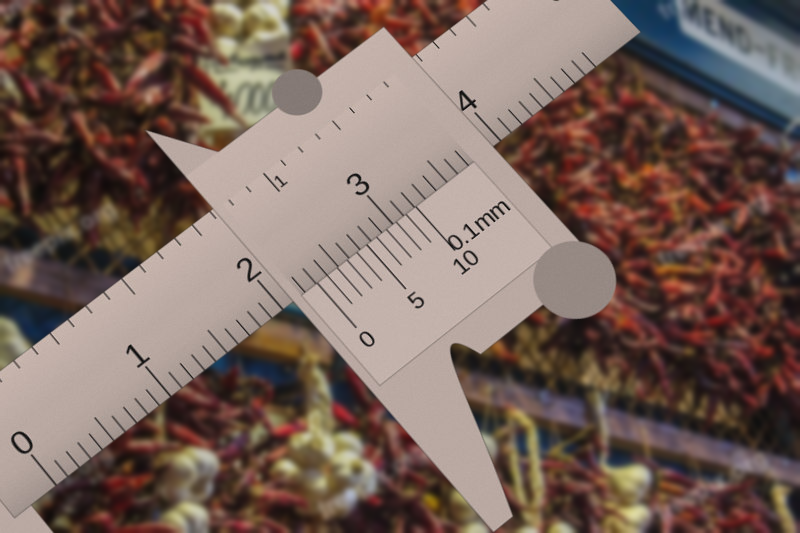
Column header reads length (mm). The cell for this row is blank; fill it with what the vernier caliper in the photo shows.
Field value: 23.1 mm
